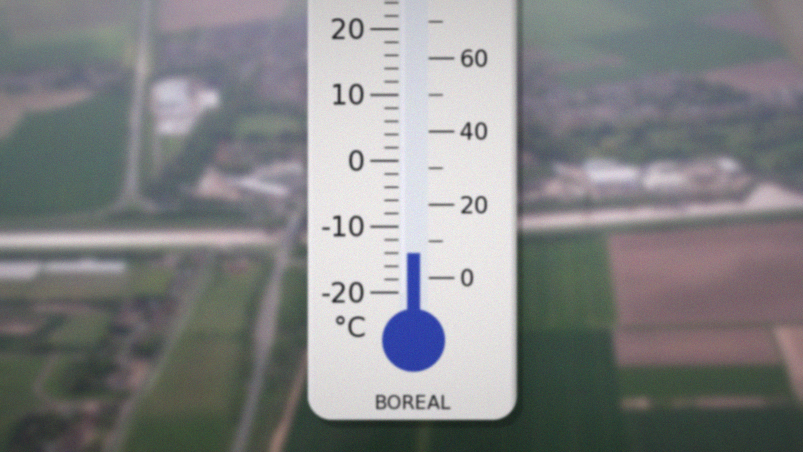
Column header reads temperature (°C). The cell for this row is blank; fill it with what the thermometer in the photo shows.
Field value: -14 °C
